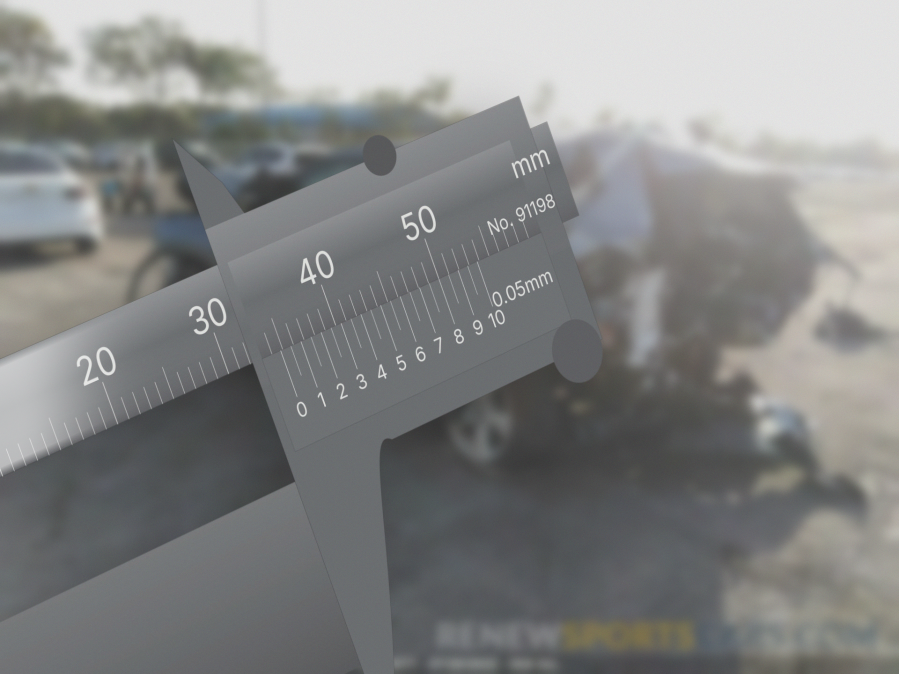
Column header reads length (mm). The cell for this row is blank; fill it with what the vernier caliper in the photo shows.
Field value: 34.8 mm
